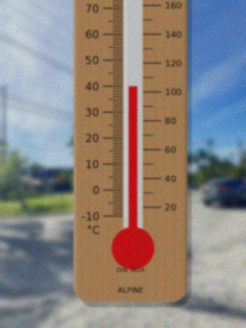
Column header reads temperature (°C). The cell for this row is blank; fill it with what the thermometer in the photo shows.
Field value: 40 °C
